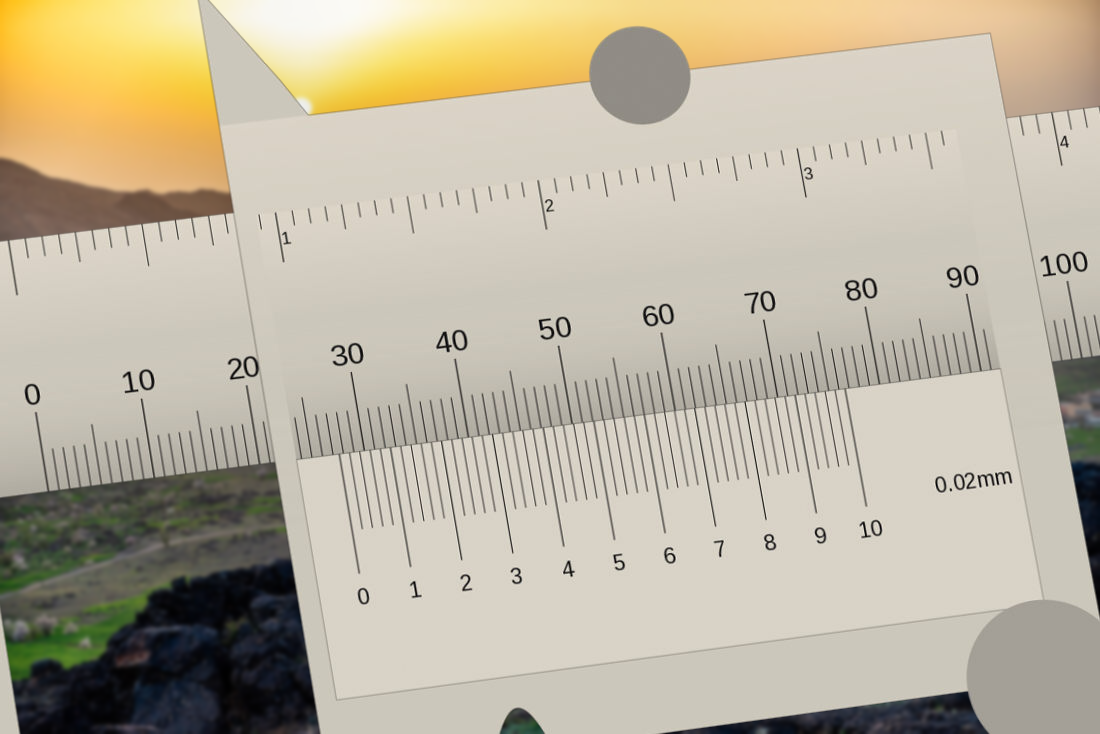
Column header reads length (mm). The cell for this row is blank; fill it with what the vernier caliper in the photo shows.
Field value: 27.6 mm
